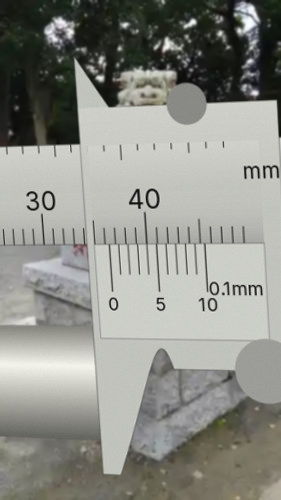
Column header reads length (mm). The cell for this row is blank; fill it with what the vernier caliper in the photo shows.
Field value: 36.4 mm
